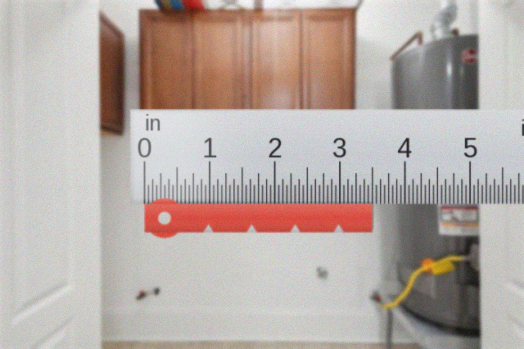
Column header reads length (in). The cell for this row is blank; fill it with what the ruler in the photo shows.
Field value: 3.5 in
